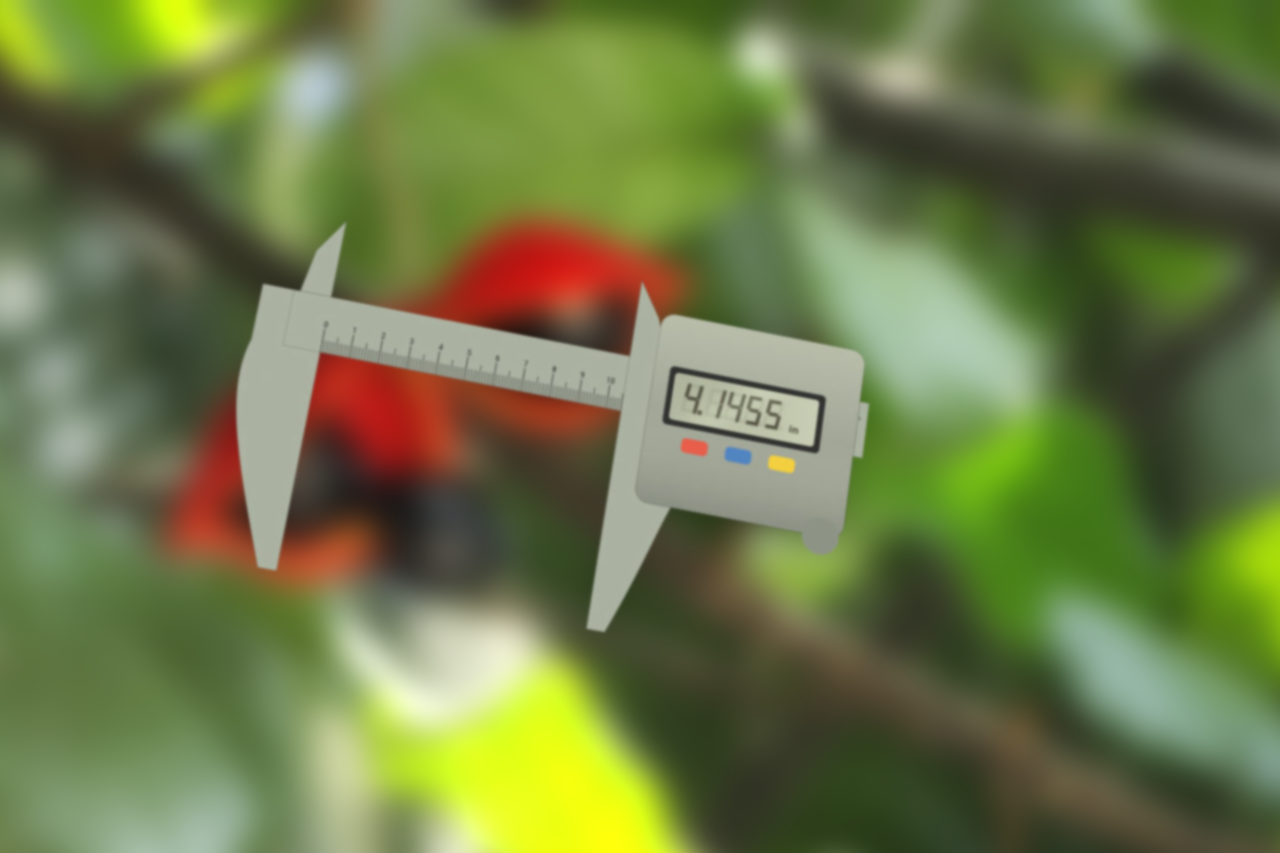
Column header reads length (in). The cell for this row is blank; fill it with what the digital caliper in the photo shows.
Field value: 4.1455 in
